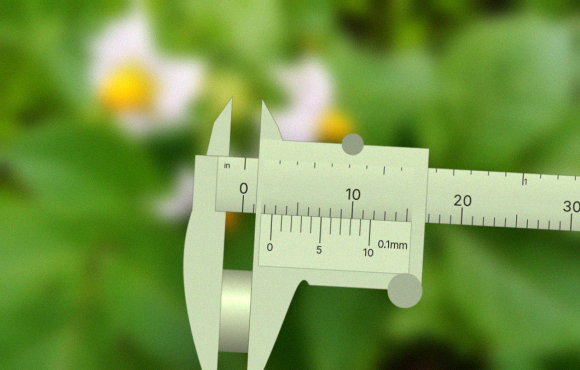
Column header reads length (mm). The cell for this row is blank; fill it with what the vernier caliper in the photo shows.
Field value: 2.7 mm
